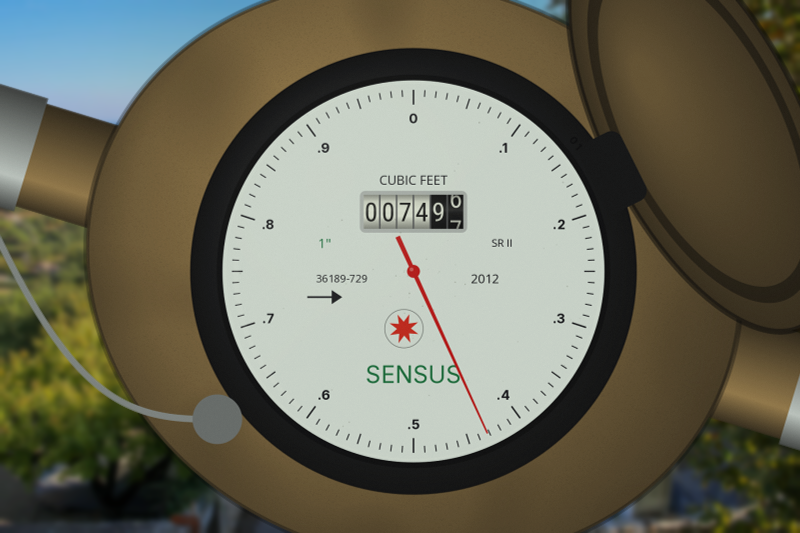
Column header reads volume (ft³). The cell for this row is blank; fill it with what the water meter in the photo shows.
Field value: 7496.43 ft³
